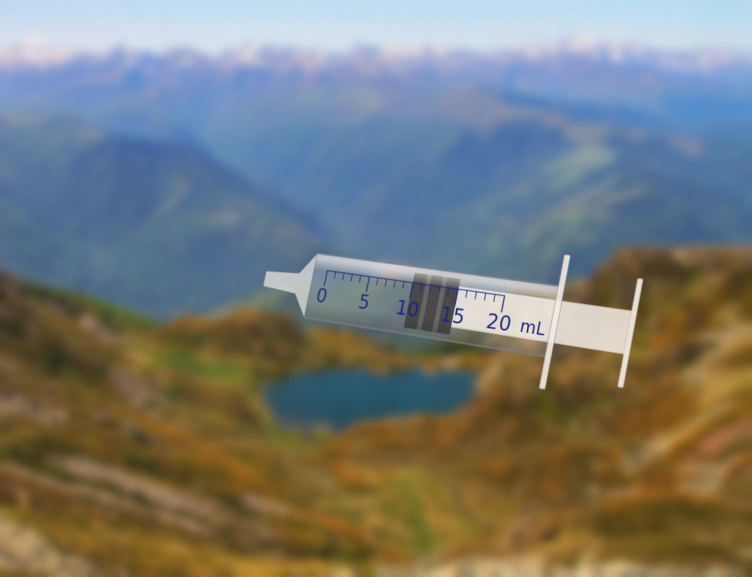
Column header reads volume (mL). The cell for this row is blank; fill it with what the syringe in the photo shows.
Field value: 10 mL
